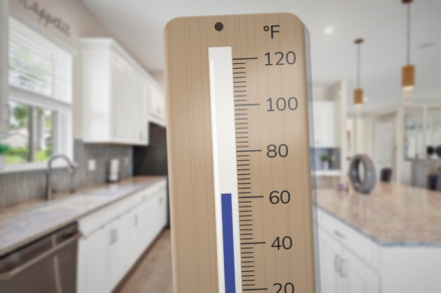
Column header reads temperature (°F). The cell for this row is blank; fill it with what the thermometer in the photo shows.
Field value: 62 °F
